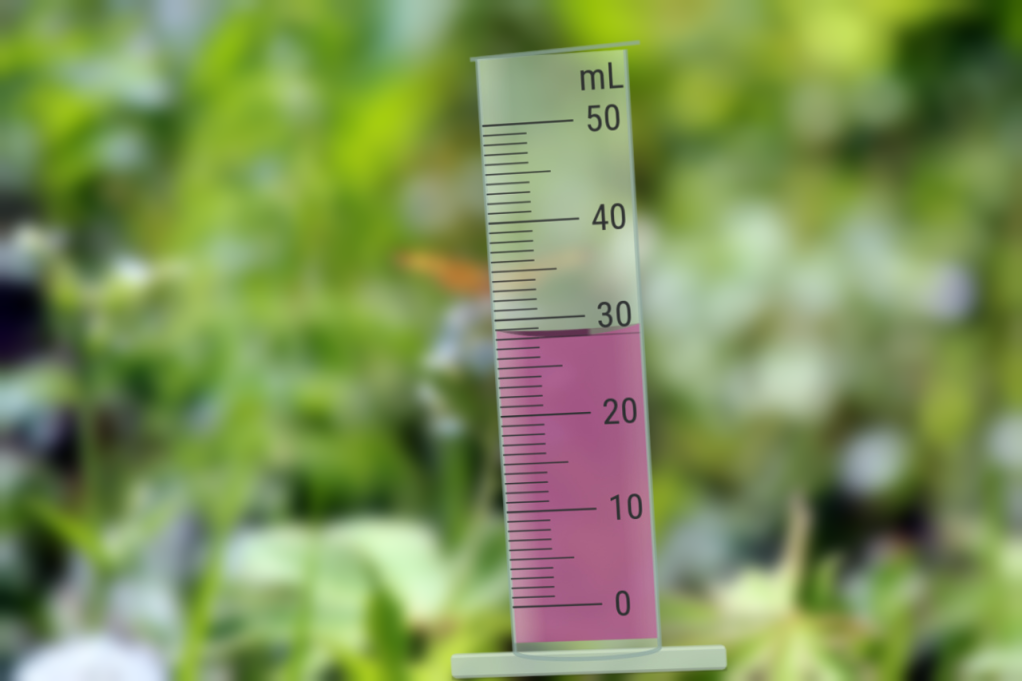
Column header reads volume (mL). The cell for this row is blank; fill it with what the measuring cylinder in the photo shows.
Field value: 28 mL
